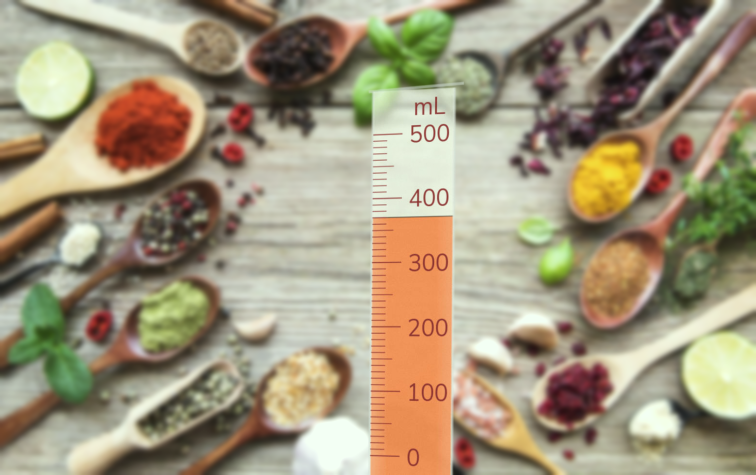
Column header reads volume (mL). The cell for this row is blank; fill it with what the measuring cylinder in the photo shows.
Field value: 370 mL
